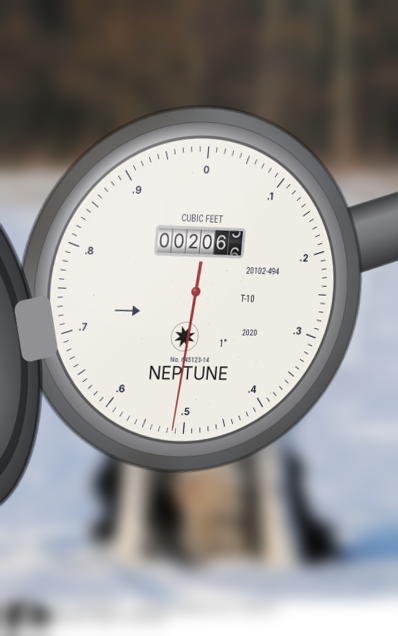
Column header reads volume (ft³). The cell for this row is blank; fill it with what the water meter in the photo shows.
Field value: 2065.51 ft³
